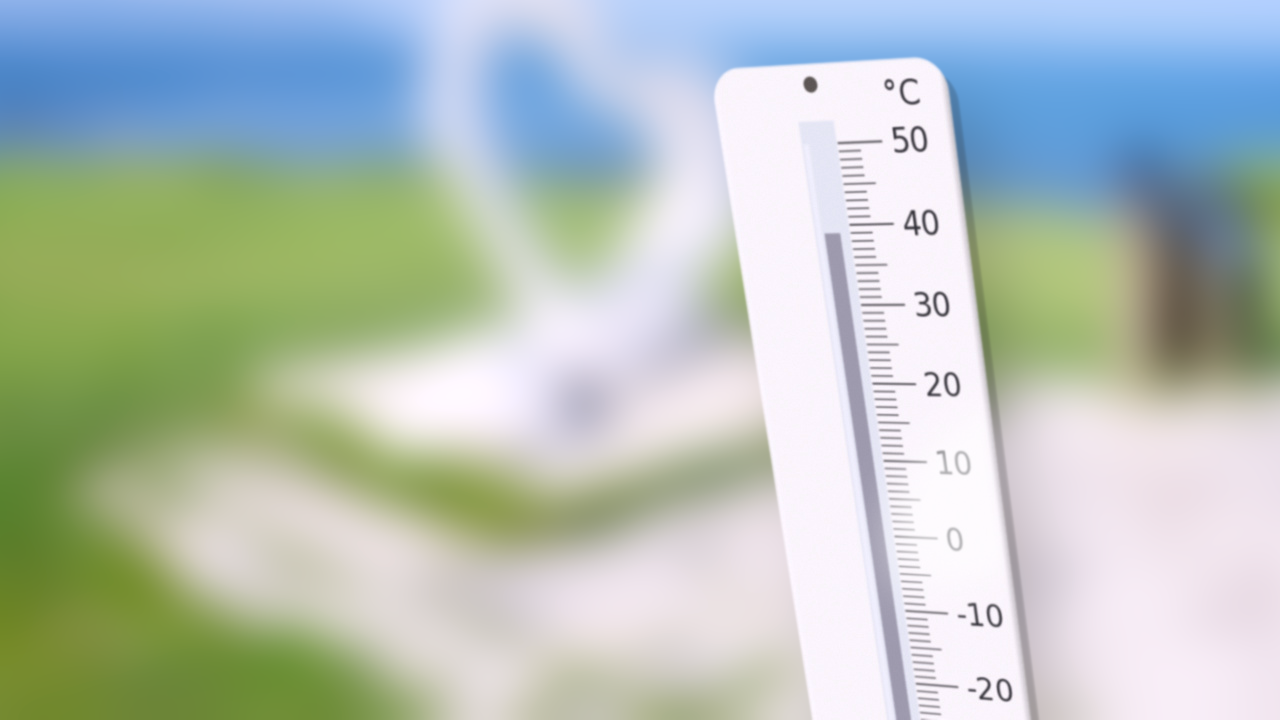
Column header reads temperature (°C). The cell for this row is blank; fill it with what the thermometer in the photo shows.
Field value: 39 °C
